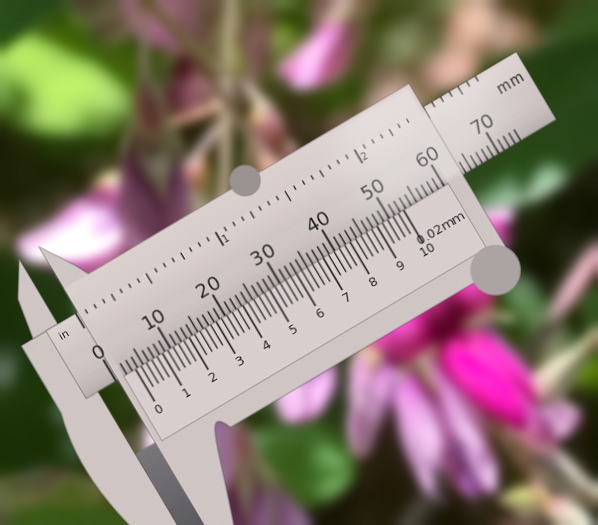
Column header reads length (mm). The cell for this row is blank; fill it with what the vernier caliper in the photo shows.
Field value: 3.6 mm
